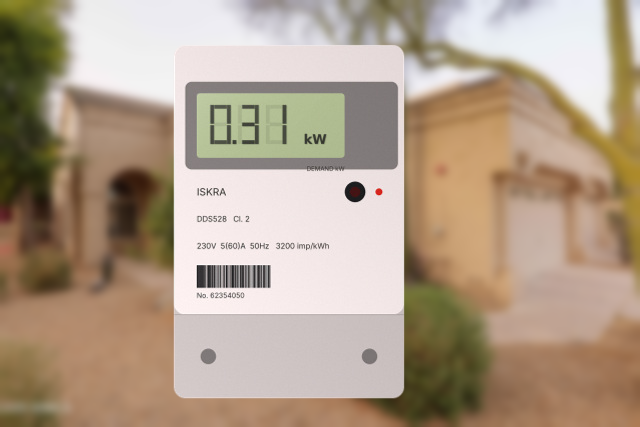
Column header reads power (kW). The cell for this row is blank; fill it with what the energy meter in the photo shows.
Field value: 0.31 kW
